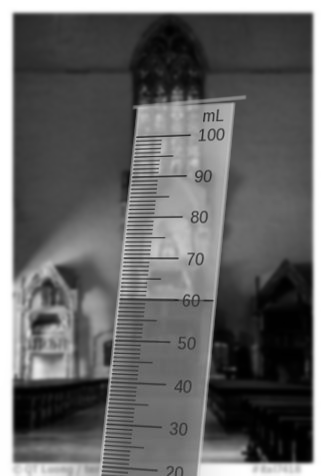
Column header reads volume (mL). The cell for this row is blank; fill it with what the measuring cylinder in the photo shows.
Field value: 60 mL
